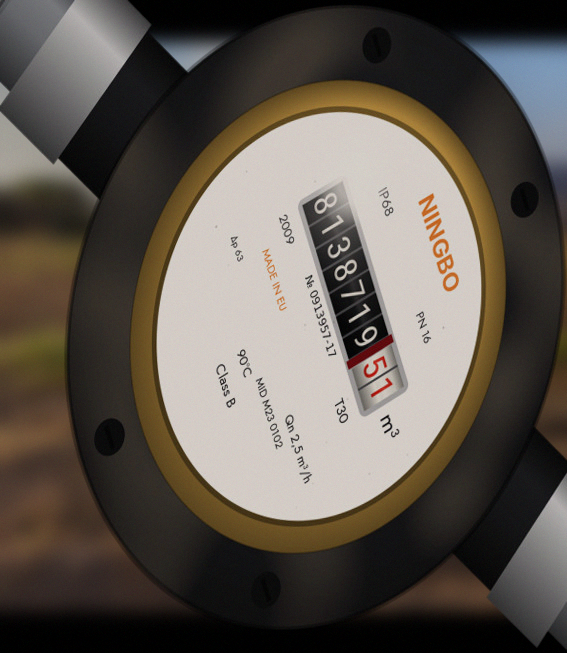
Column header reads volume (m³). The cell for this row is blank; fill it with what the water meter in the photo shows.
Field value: 8138719.51 m³
